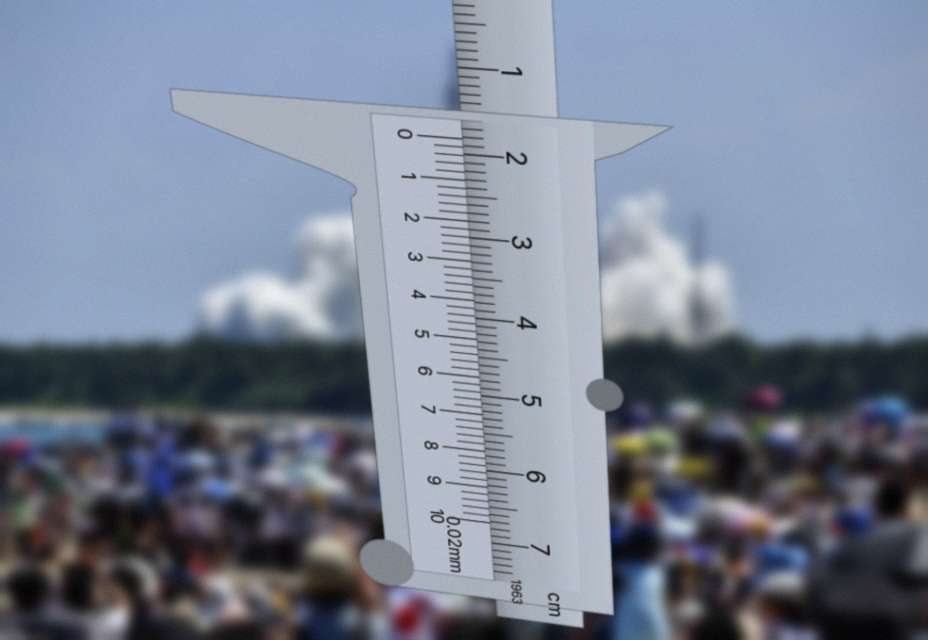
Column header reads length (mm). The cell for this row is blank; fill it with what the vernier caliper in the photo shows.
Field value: 18.2 mm
